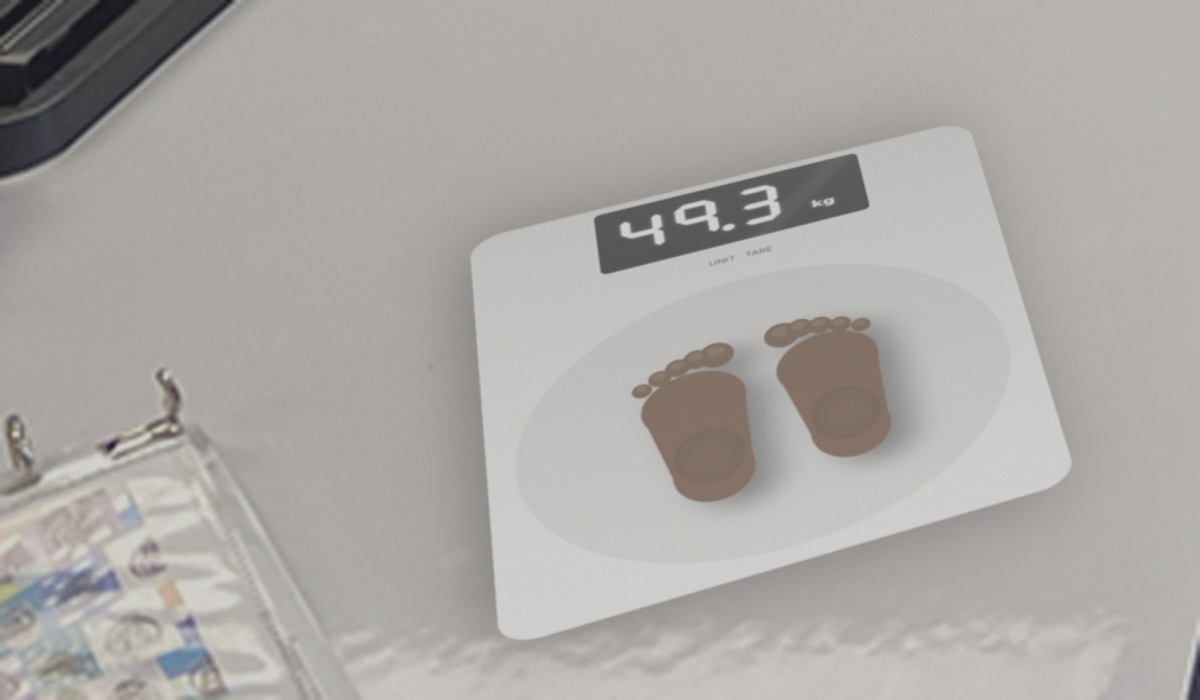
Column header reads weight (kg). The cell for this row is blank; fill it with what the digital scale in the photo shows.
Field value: 49.3 kg
